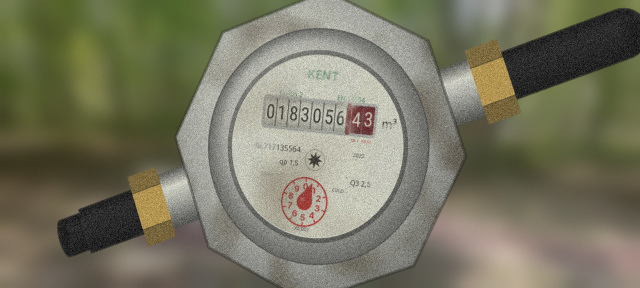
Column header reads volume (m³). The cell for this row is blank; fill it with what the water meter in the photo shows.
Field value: 183056.430 m³
